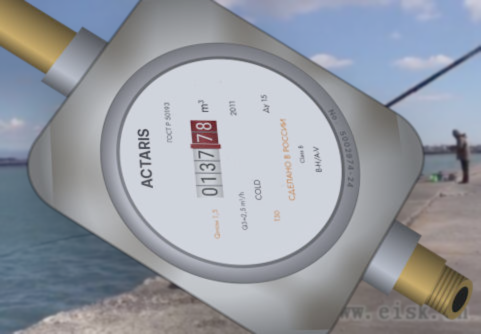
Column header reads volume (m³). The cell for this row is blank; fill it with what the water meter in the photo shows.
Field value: 137.78 m³
